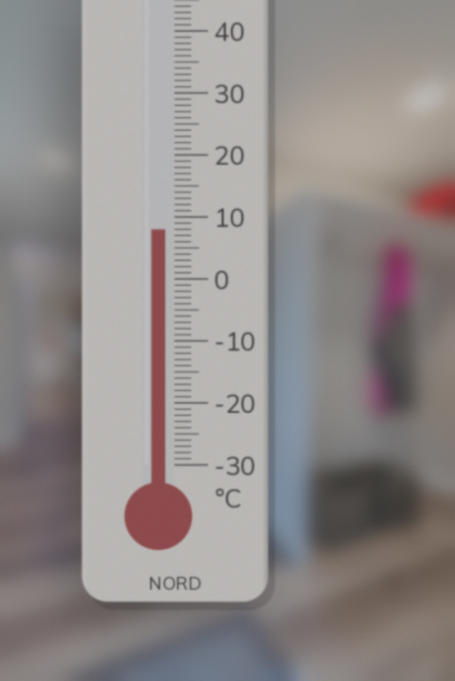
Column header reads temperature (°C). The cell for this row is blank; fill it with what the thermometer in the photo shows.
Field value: 8 °C
